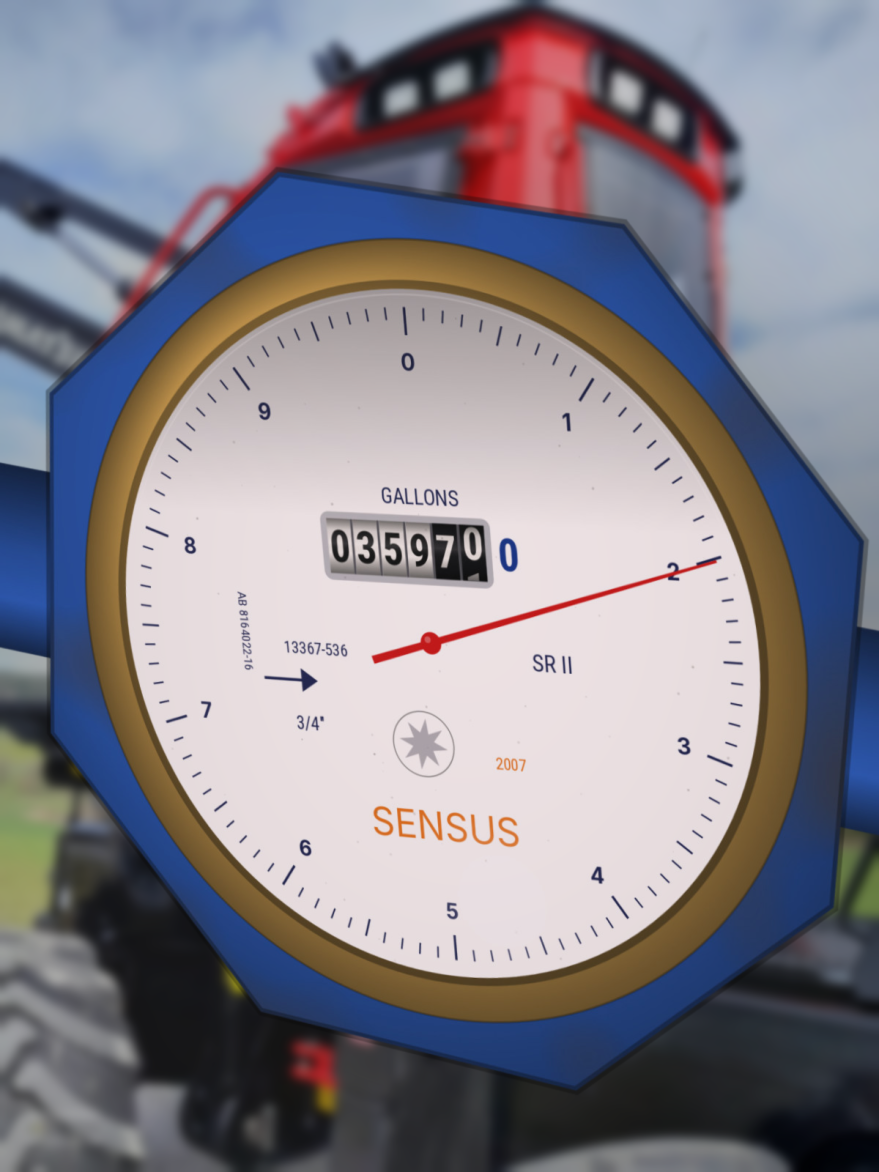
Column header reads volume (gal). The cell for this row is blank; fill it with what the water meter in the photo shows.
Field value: 359702.0 gal
